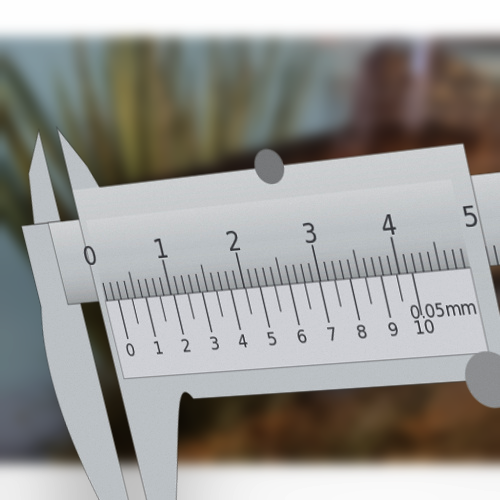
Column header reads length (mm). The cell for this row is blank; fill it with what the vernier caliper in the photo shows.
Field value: 2.6 mm
